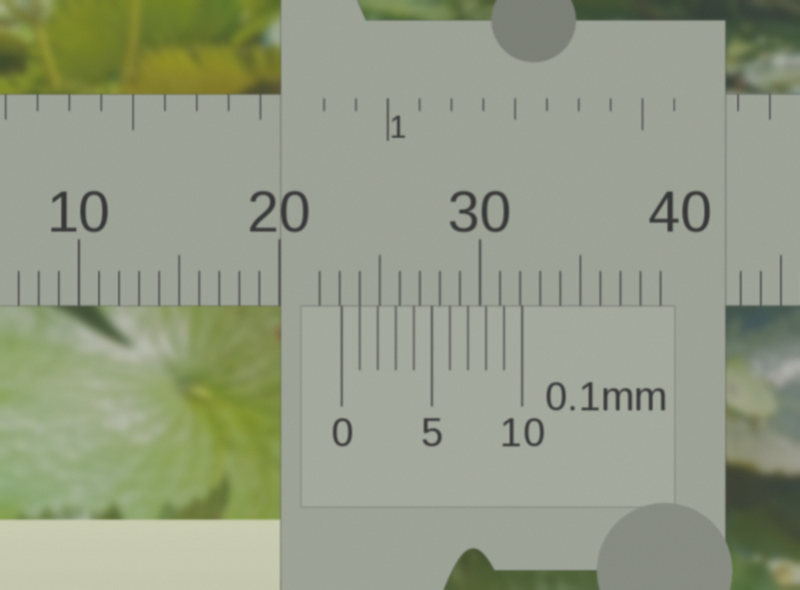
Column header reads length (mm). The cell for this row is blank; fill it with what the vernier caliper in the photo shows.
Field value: 23.1 mm
